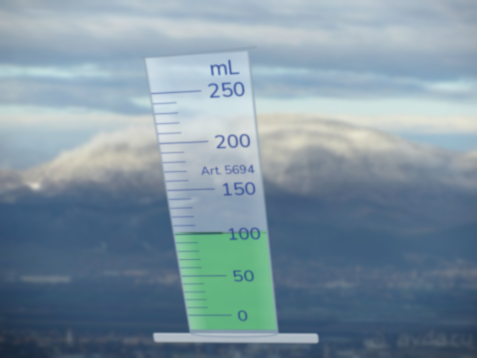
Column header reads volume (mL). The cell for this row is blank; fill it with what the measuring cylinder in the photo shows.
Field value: 100 mL
